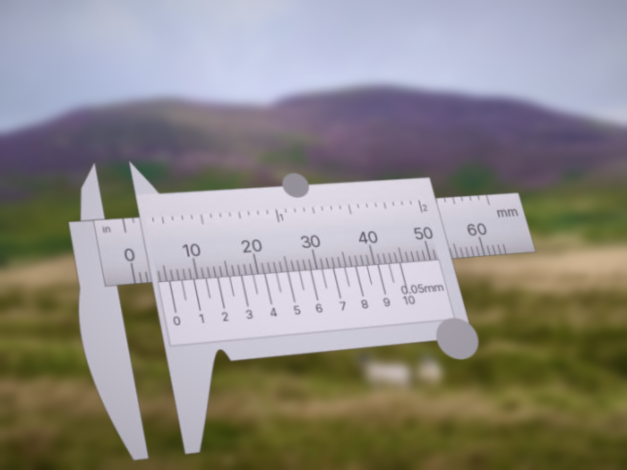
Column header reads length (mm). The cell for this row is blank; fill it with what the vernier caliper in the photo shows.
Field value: 5.5 mm
